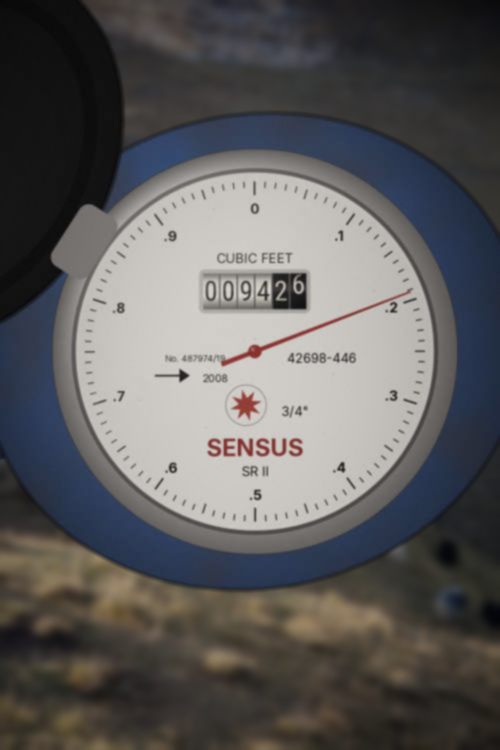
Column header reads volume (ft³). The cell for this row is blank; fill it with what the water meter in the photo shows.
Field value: 9426.19 ft³
